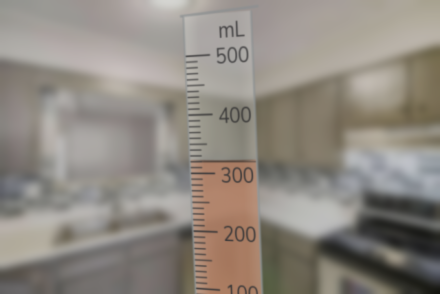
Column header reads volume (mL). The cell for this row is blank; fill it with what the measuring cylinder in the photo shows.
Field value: 320 mL
